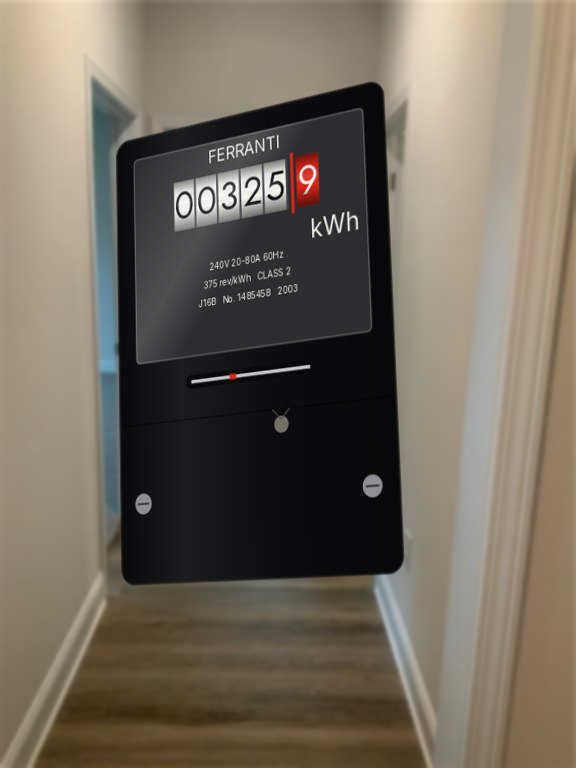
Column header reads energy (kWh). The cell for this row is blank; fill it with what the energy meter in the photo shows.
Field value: 325.9 kWh
